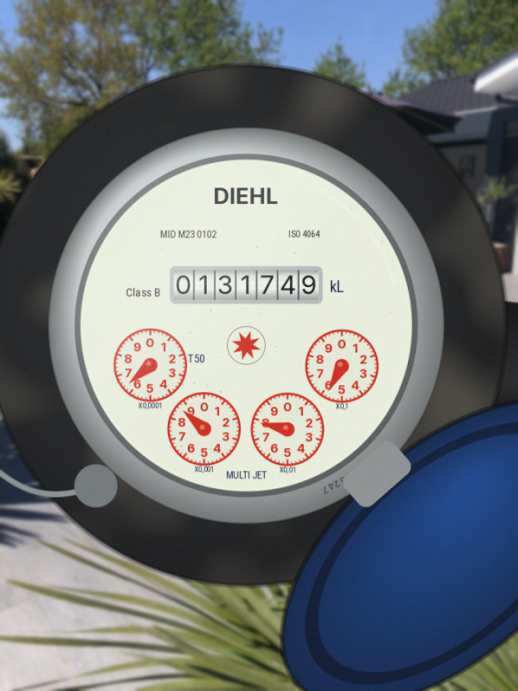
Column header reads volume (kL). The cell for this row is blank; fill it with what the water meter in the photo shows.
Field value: 131749.5786 kL
